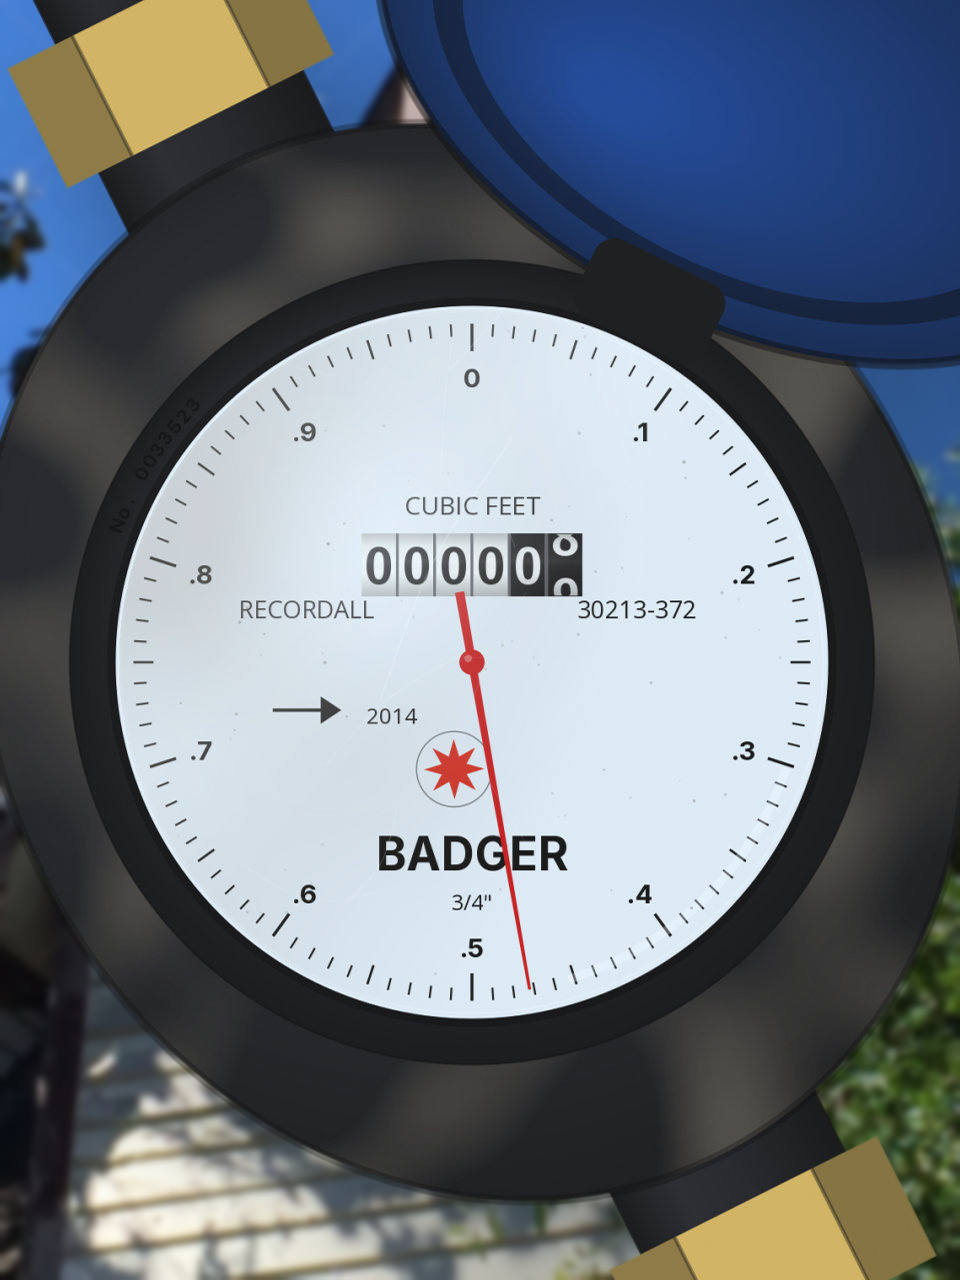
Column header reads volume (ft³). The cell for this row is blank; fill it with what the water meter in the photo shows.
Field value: 8.47 ft³
